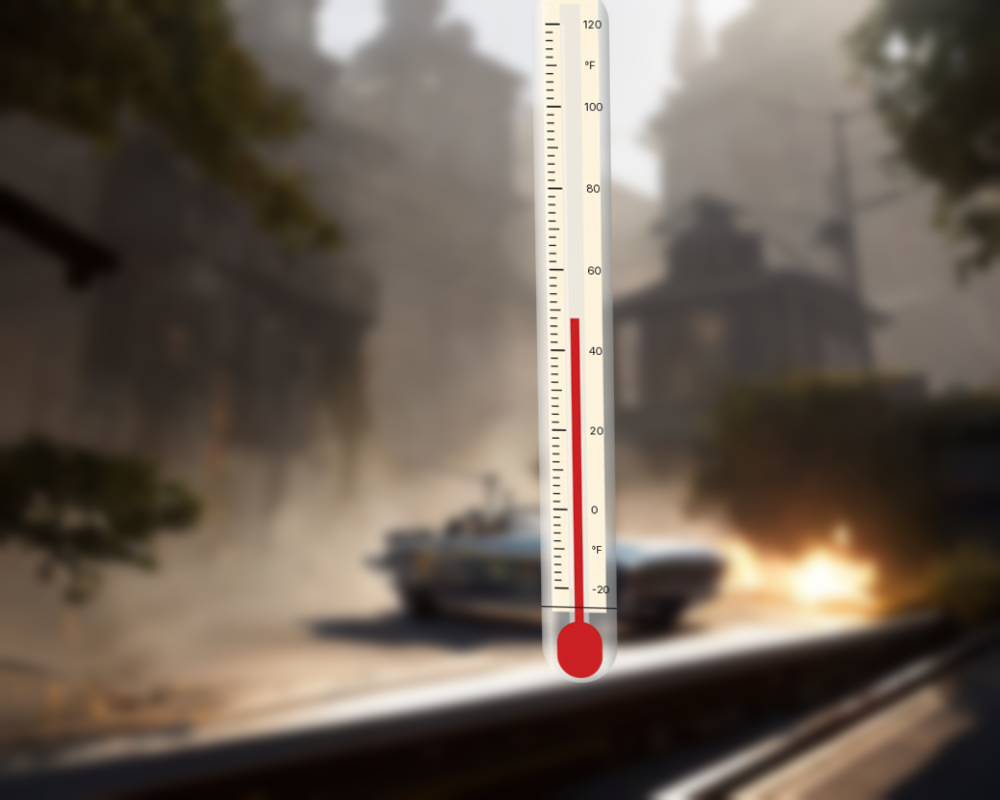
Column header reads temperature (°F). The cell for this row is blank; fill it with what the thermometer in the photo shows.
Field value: 48 °F
